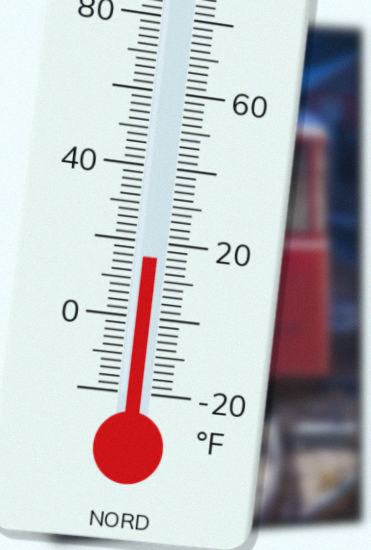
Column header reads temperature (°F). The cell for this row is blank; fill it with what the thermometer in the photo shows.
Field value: 16 °F
